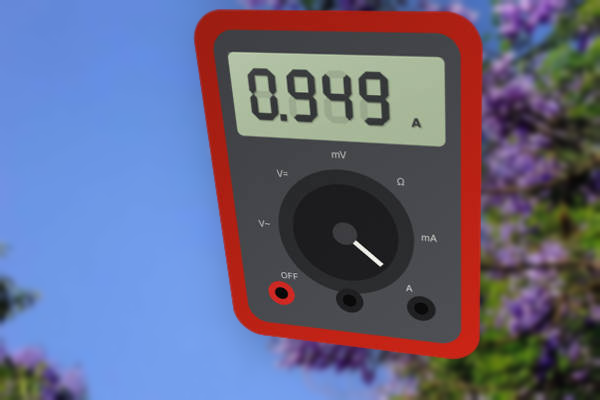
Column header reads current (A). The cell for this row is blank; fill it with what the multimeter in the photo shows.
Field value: 0.949 A
